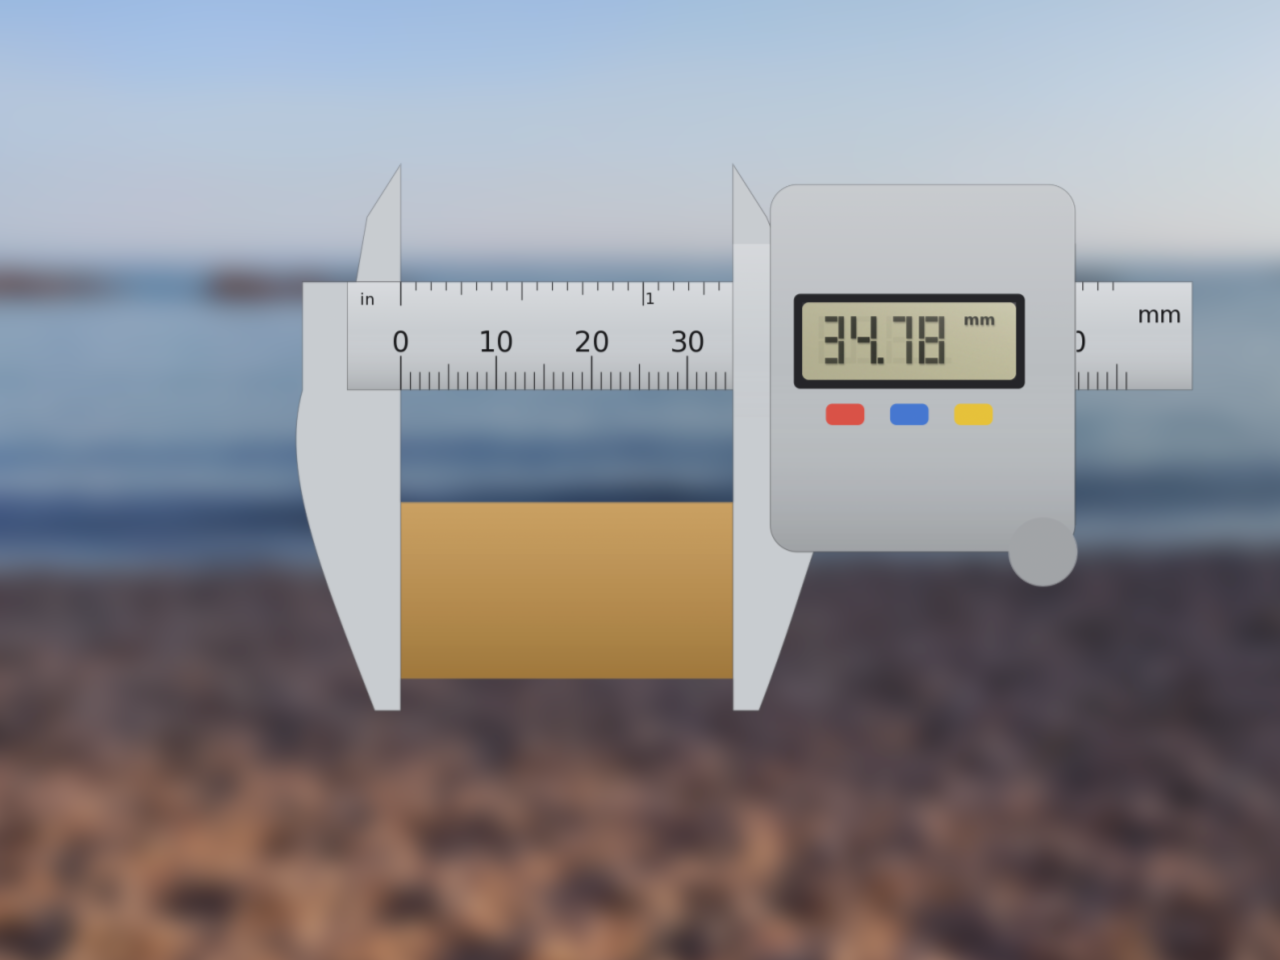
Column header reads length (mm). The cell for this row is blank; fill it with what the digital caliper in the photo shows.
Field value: 34.78 mm
